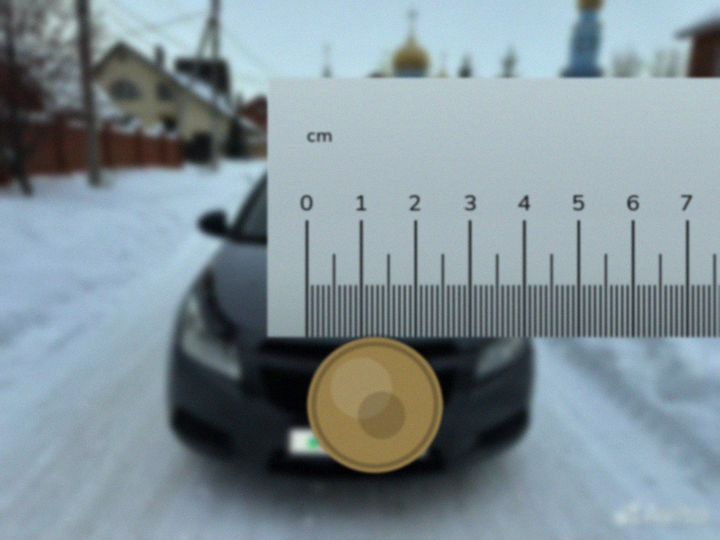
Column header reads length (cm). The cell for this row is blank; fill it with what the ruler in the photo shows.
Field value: 2.5 cm
